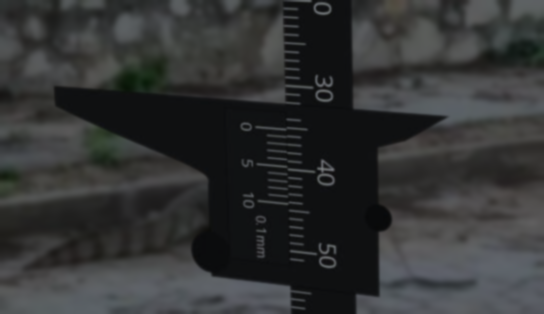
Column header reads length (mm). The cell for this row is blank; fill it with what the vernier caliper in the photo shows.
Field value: 35.2 mm
